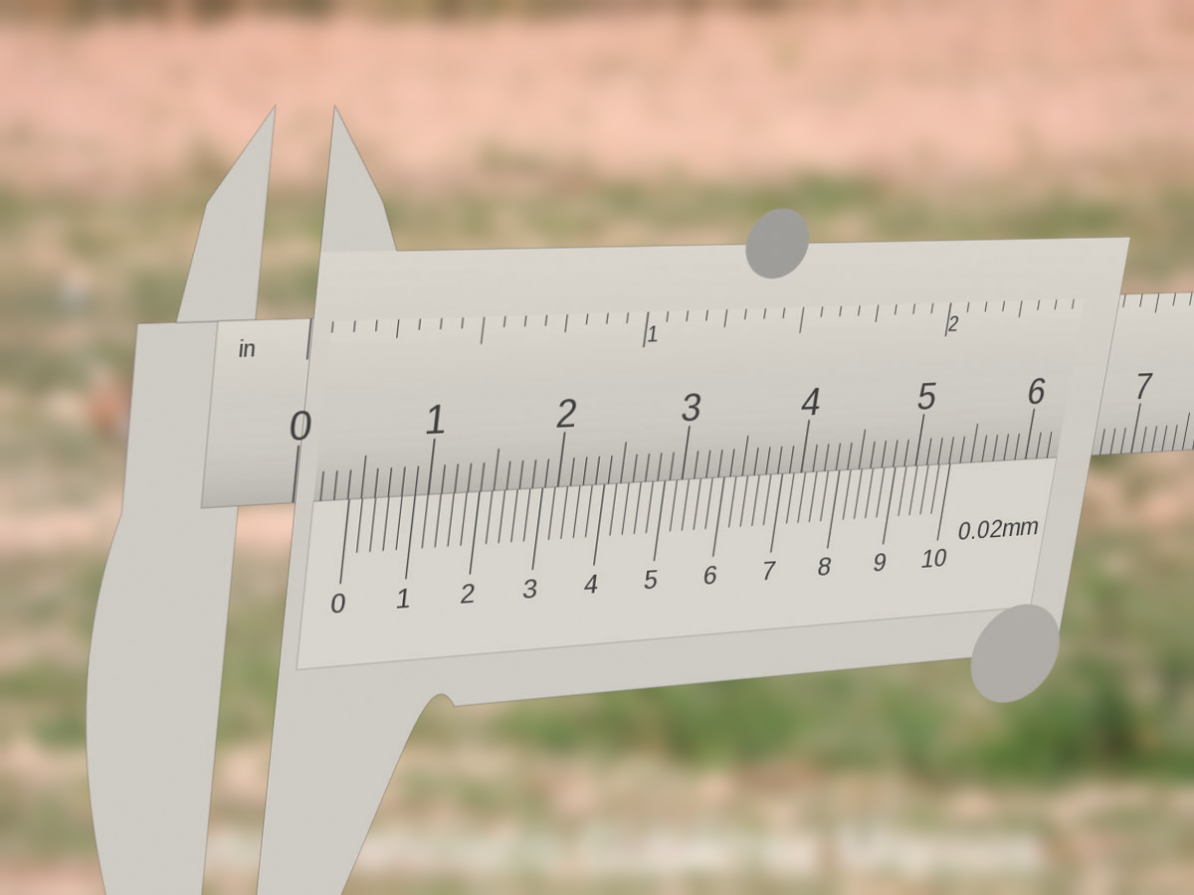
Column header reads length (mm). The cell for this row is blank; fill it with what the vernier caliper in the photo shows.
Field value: 4.1 mm
